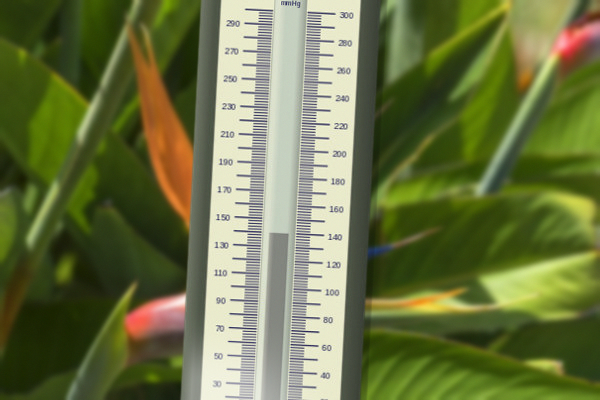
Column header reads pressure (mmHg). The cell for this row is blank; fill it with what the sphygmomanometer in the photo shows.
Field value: 140 mmHg
